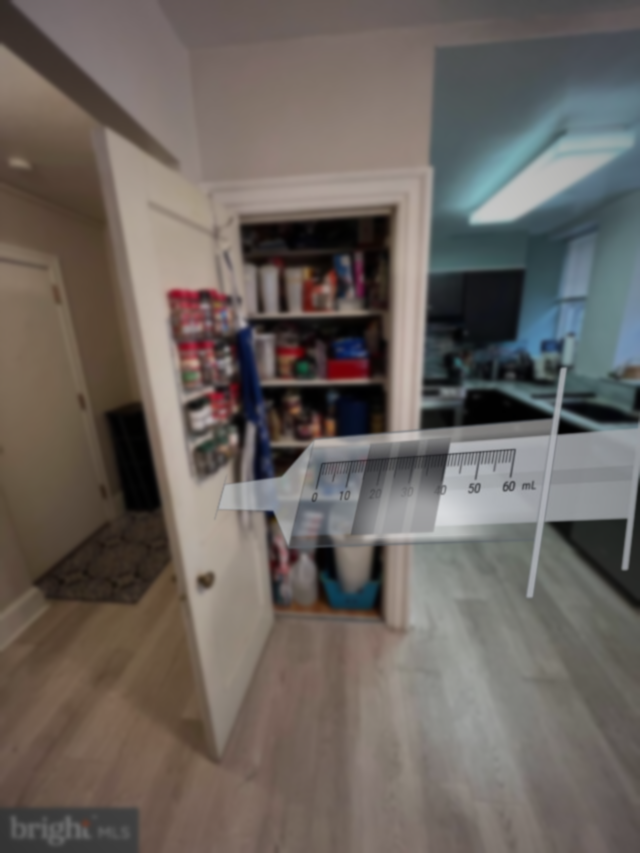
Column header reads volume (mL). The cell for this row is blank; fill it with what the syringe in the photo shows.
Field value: 15 mL
